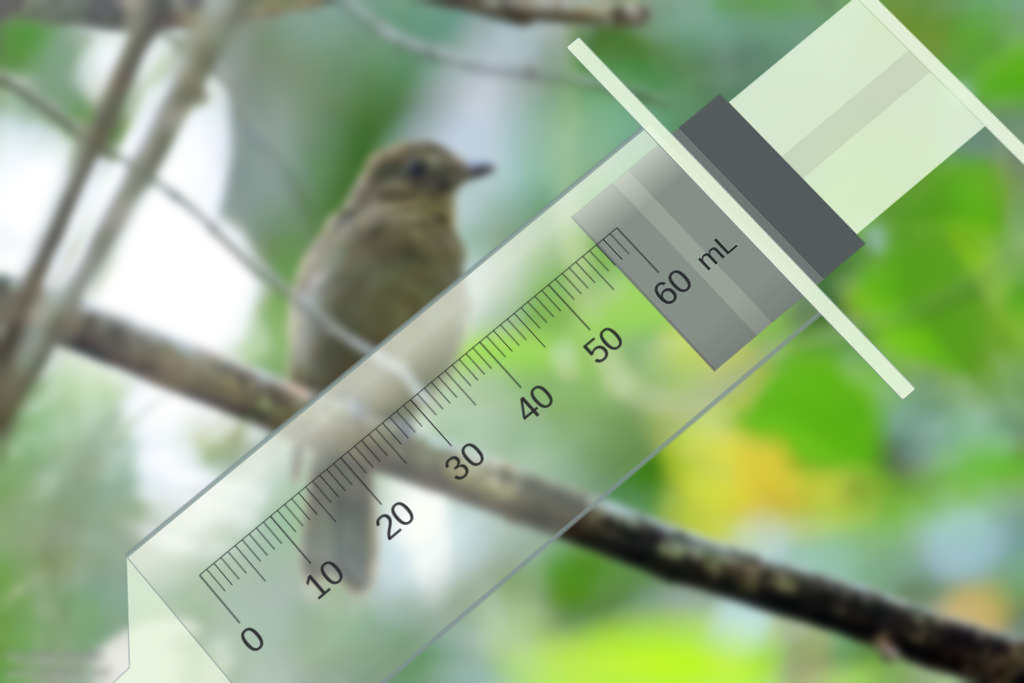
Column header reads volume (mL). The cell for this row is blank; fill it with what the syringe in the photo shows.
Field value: 57 mL
